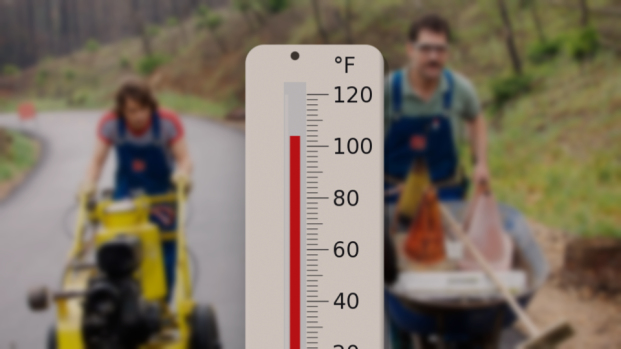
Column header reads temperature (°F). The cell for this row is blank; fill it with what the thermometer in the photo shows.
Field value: 104 °F
